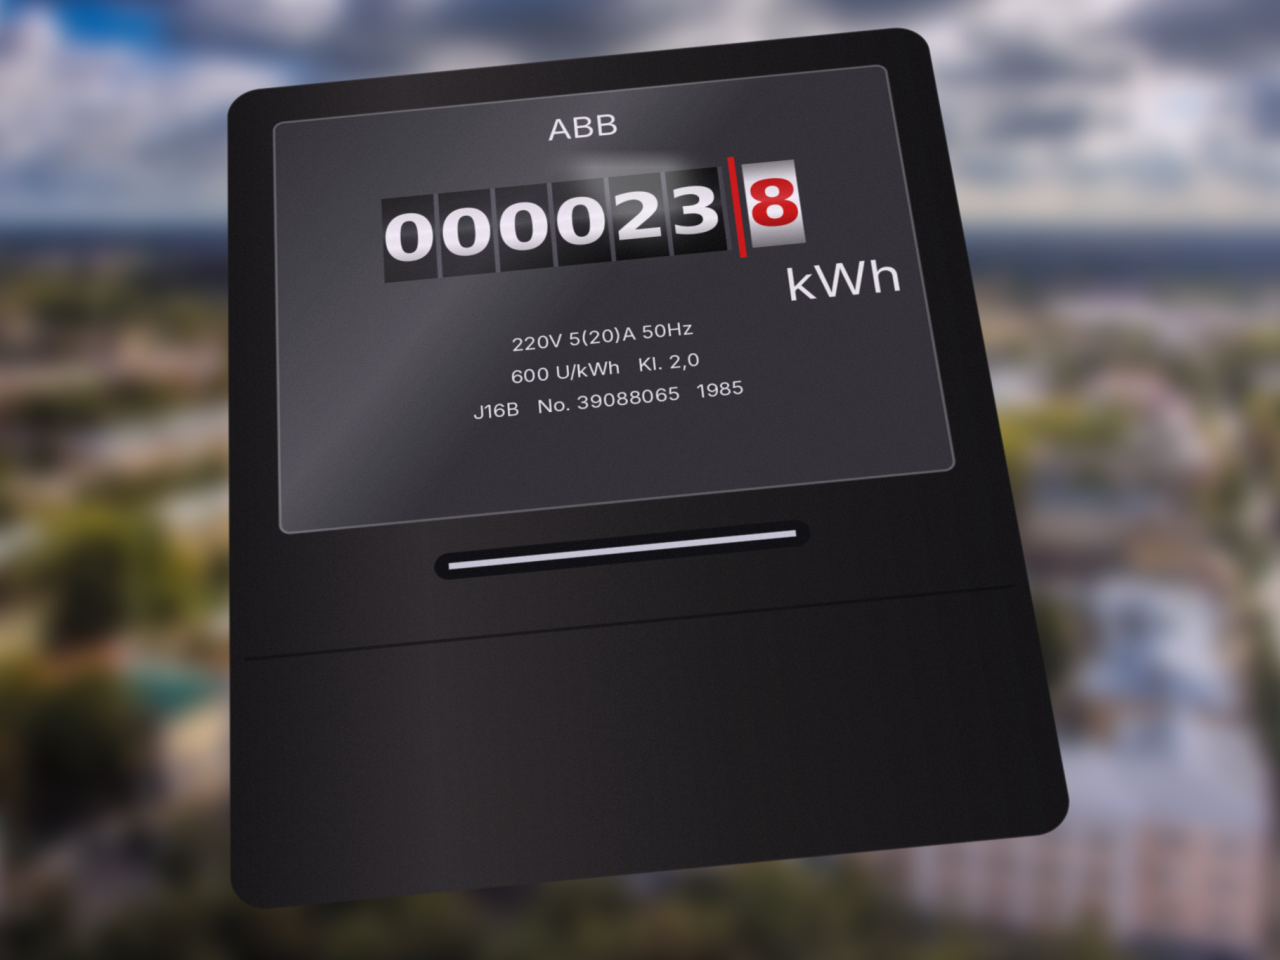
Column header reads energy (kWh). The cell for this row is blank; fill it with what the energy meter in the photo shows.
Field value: 23.8 kWh
